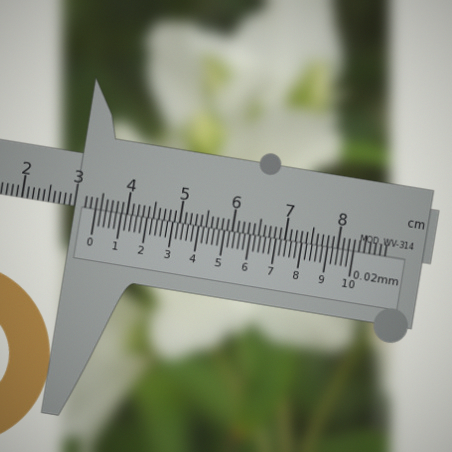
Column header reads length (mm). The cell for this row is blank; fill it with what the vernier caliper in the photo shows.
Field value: 34.0 mm
